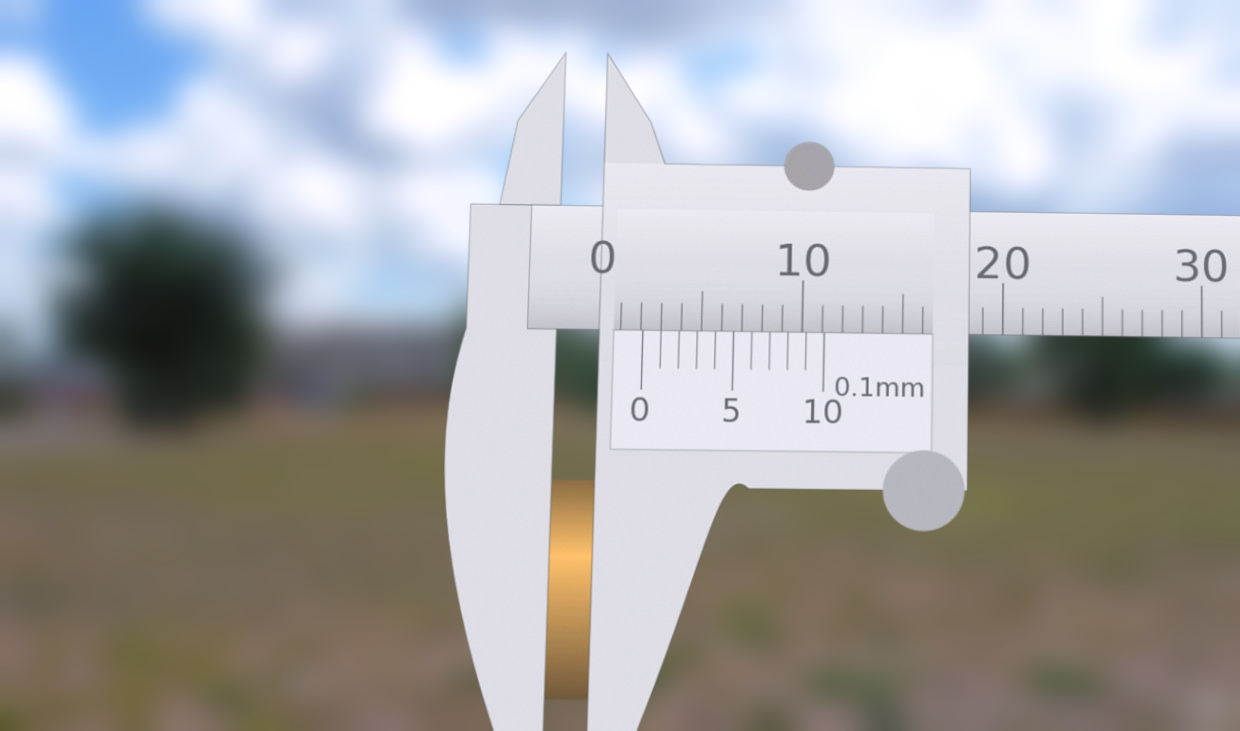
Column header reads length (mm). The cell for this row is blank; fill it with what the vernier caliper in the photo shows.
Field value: 2.1 mm
